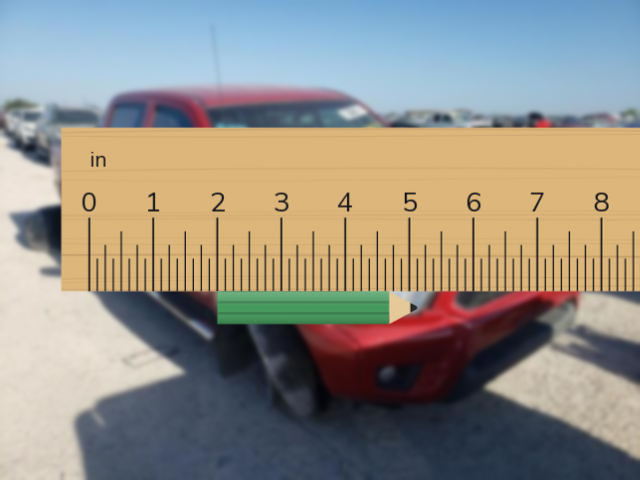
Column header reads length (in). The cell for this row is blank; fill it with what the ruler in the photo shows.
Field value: 3.125 in
